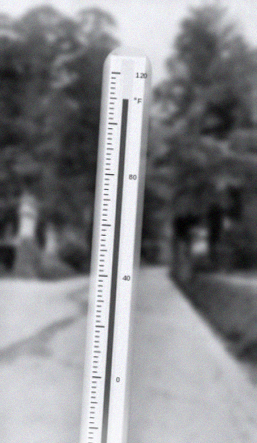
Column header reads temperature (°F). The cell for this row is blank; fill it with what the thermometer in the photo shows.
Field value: 110 °F
